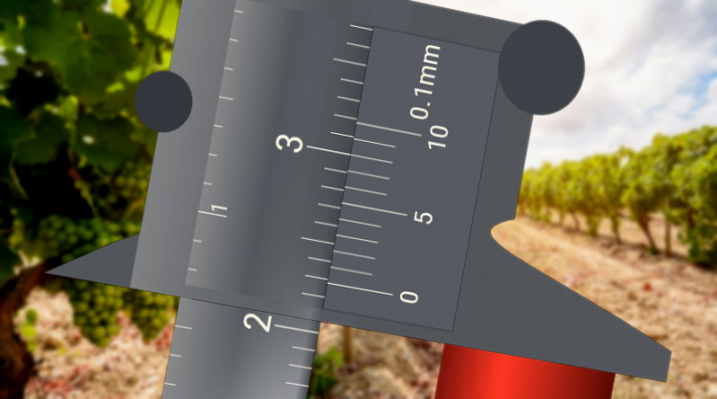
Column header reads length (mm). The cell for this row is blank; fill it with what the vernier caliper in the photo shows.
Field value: 22.8 mm
